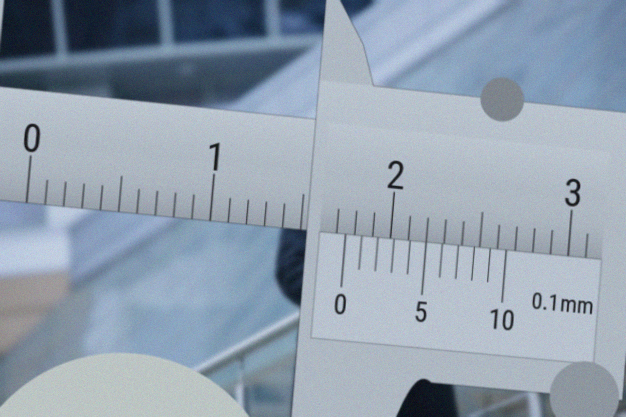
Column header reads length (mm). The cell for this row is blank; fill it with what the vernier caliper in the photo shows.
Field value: 17.5 mm
